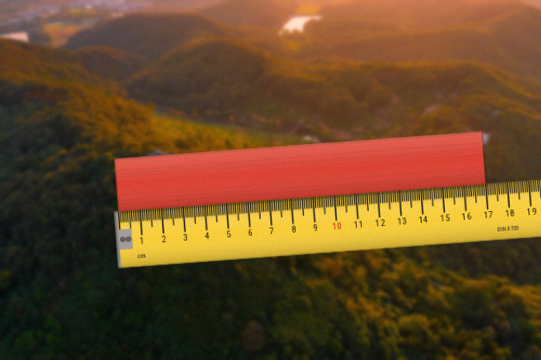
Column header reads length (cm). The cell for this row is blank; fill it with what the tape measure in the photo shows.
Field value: 17 cm
